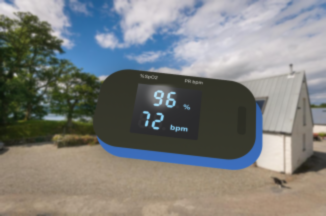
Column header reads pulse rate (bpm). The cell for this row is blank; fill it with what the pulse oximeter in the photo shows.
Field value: 72 bpm
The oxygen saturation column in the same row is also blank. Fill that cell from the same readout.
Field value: 96 %
